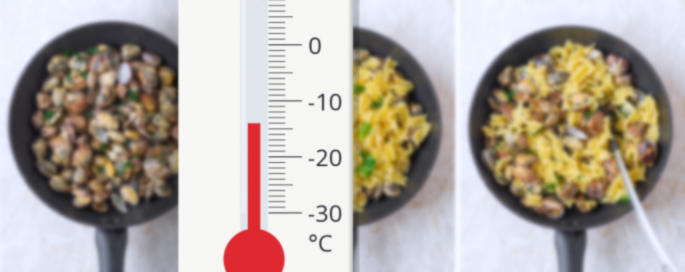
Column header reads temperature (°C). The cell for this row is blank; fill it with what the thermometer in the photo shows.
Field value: -14 °C
